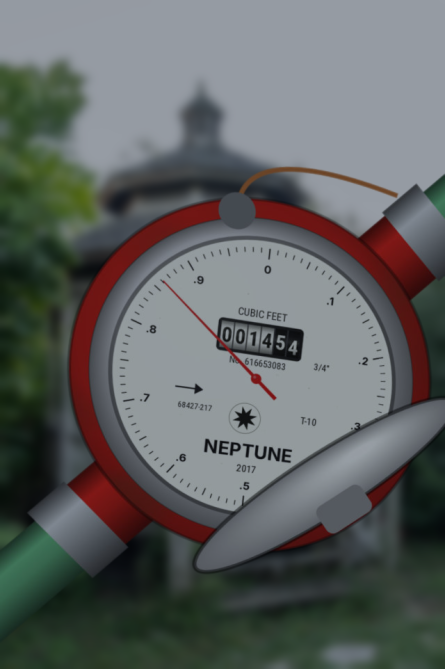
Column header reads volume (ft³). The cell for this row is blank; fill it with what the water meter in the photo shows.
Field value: 1453.86 ft³
